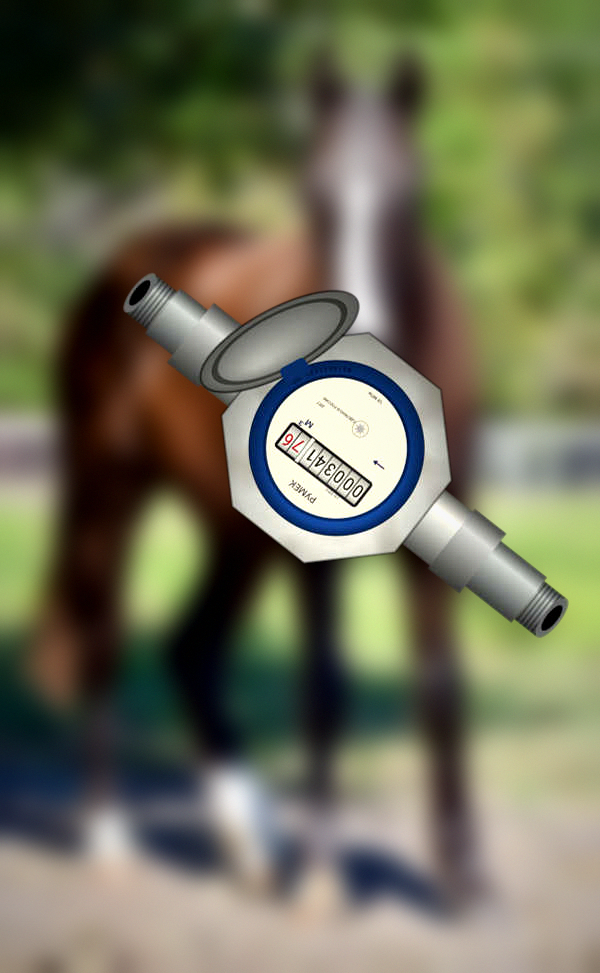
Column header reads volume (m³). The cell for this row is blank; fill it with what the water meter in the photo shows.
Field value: 341.76 m³
